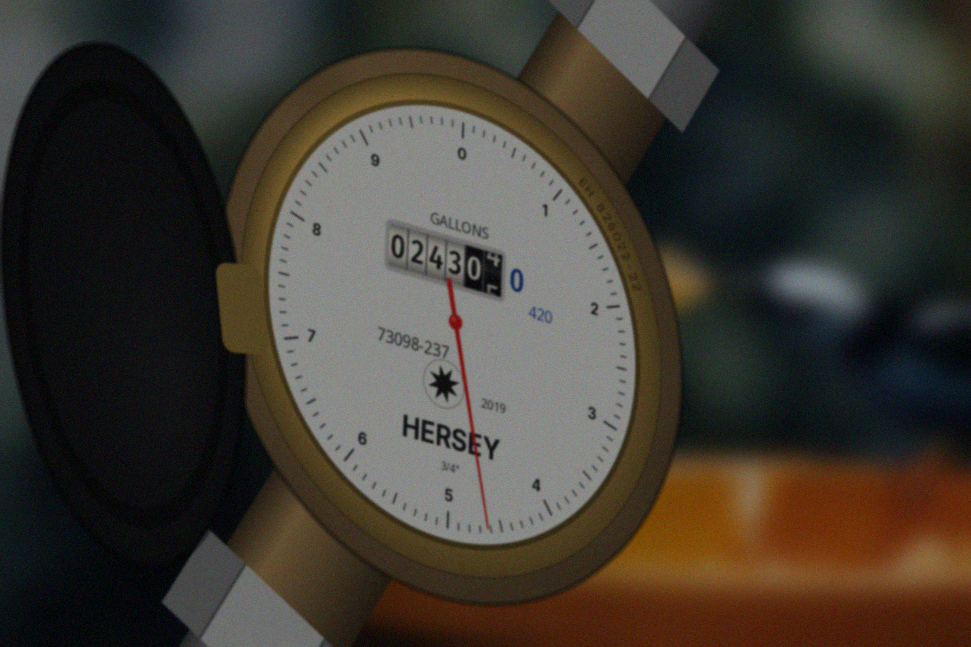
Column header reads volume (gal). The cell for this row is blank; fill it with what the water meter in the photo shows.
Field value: 243044.6 gal
